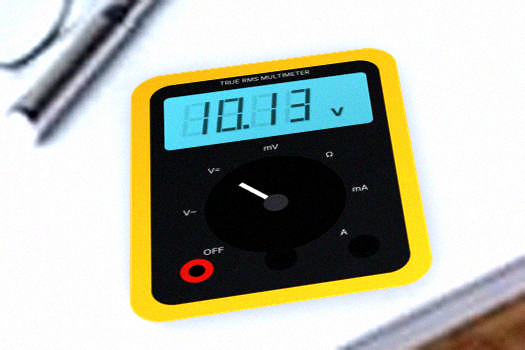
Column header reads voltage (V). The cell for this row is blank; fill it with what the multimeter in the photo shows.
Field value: 10.13 V
